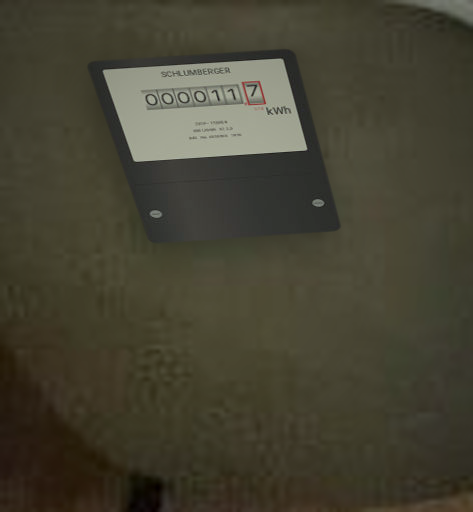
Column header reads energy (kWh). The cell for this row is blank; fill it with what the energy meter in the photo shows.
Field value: 11.7 kWh
